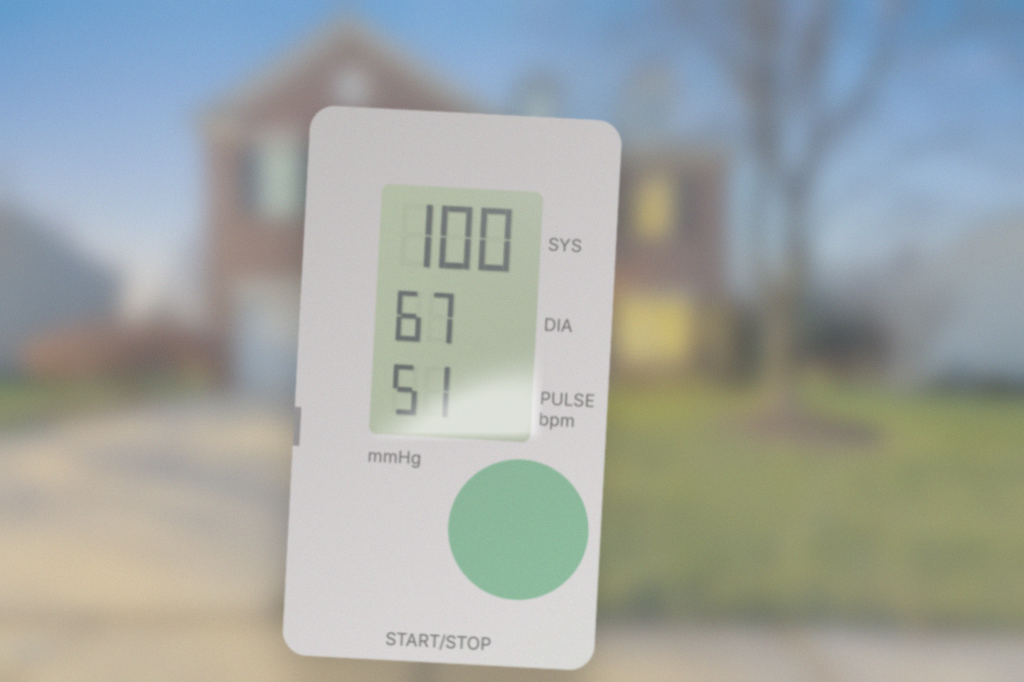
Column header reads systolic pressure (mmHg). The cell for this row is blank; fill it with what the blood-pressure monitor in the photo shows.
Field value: 100 mmHg
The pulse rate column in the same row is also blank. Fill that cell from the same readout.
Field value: 51 bpm
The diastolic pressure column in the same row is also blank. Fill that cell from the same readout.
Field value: 67 mmHg
